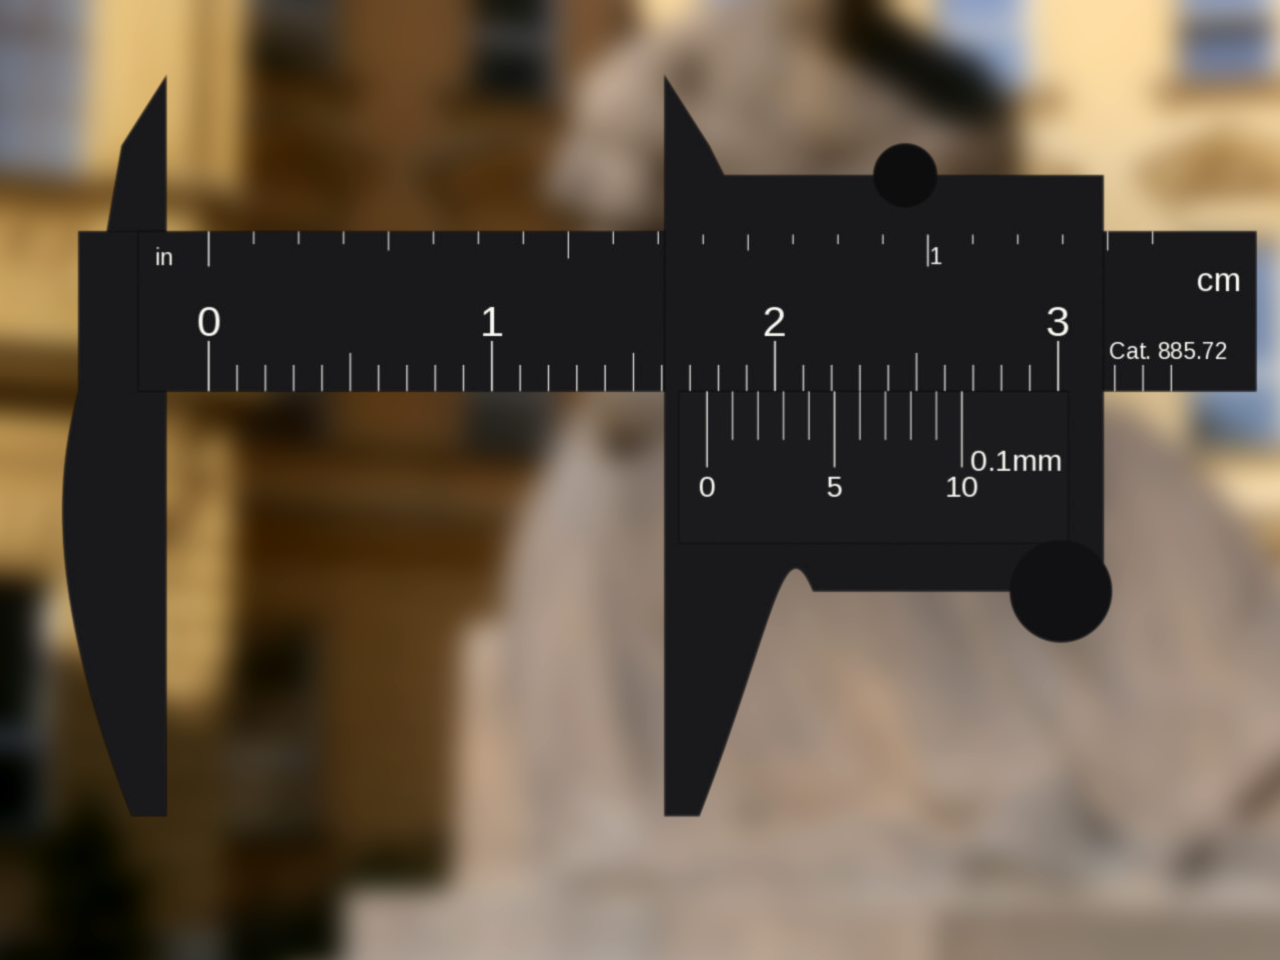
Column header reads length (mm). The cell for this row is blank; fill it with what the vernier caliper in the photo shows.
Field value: 17.6 mm
